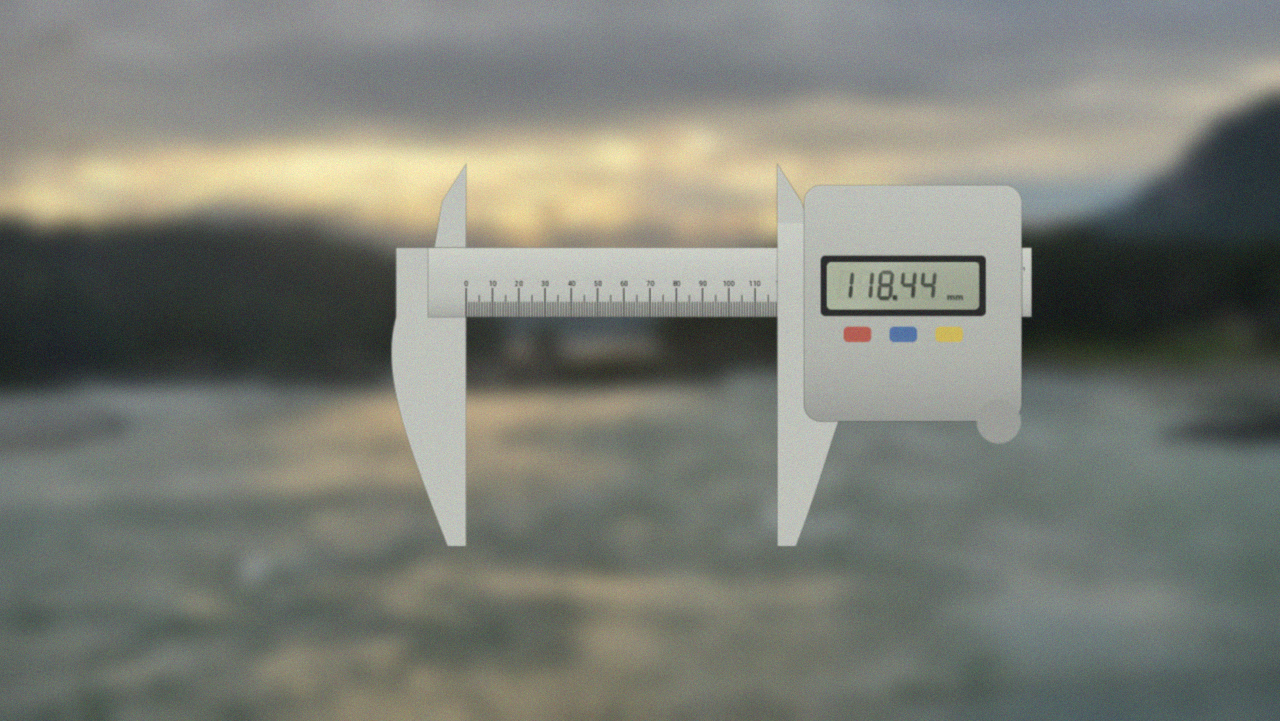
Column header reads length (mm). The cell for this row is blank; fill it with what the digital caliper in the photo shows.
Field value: 118.44 mm
